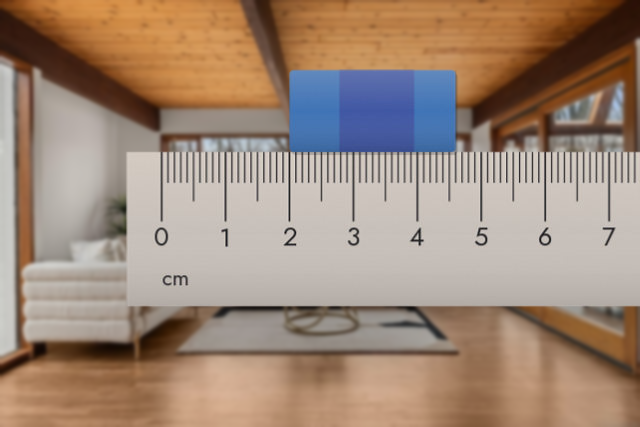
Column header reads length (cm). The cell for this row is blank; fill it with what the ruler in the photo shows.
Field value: 2.6 cm
